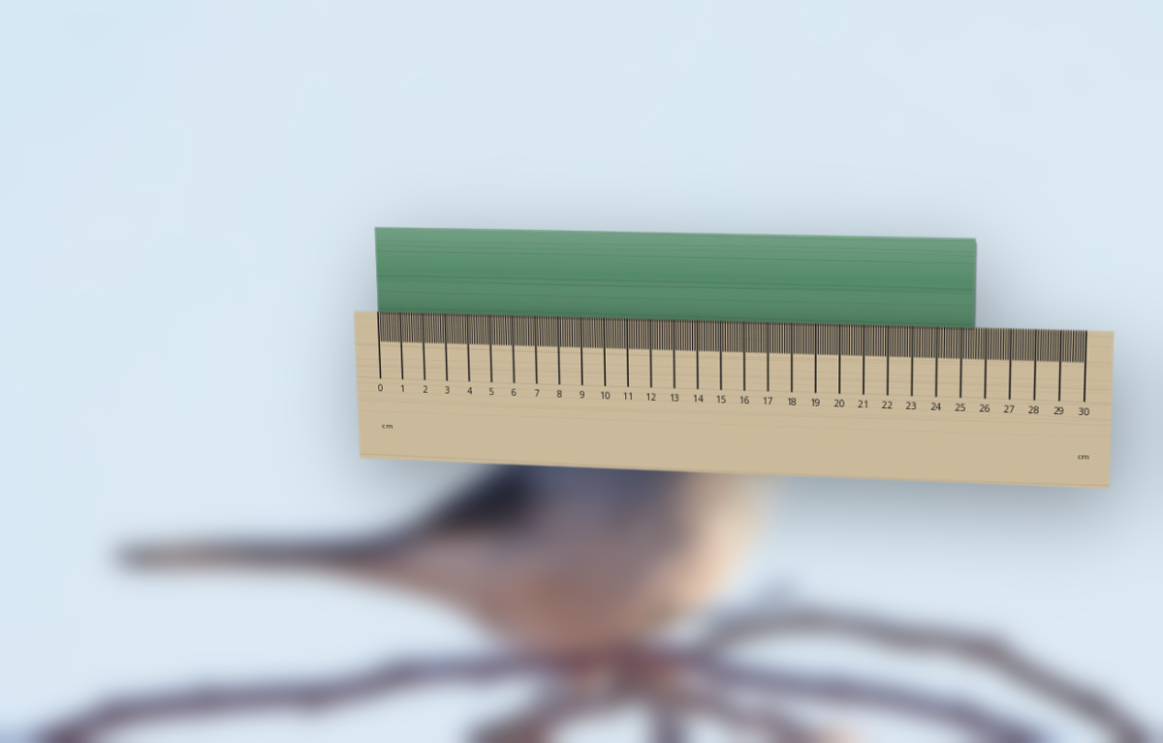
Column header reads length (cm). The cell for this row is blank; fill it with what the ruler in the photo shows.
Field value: 25.5 cm
